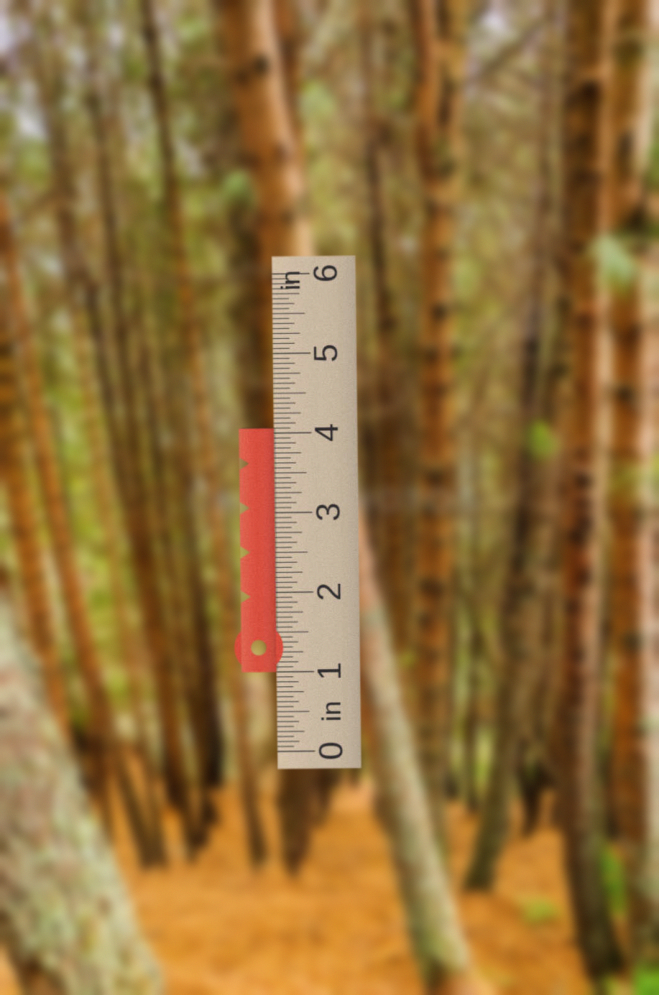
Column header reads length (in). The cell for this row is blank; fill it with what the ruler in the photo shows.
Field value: 3.0625 in
